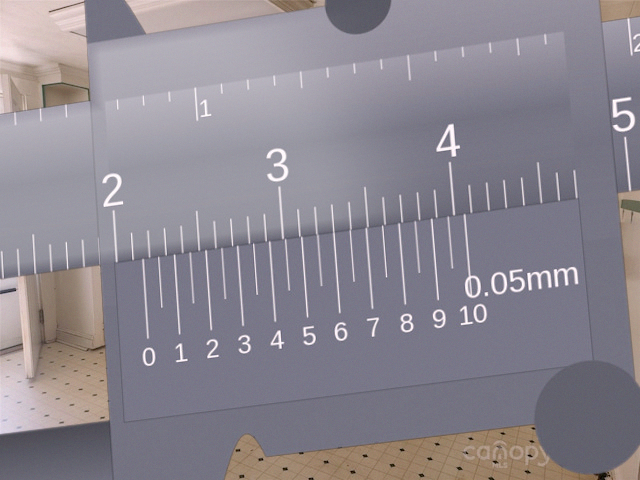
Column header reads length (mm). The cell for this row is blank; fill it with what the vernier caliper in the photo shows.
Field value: 21.6 mm
